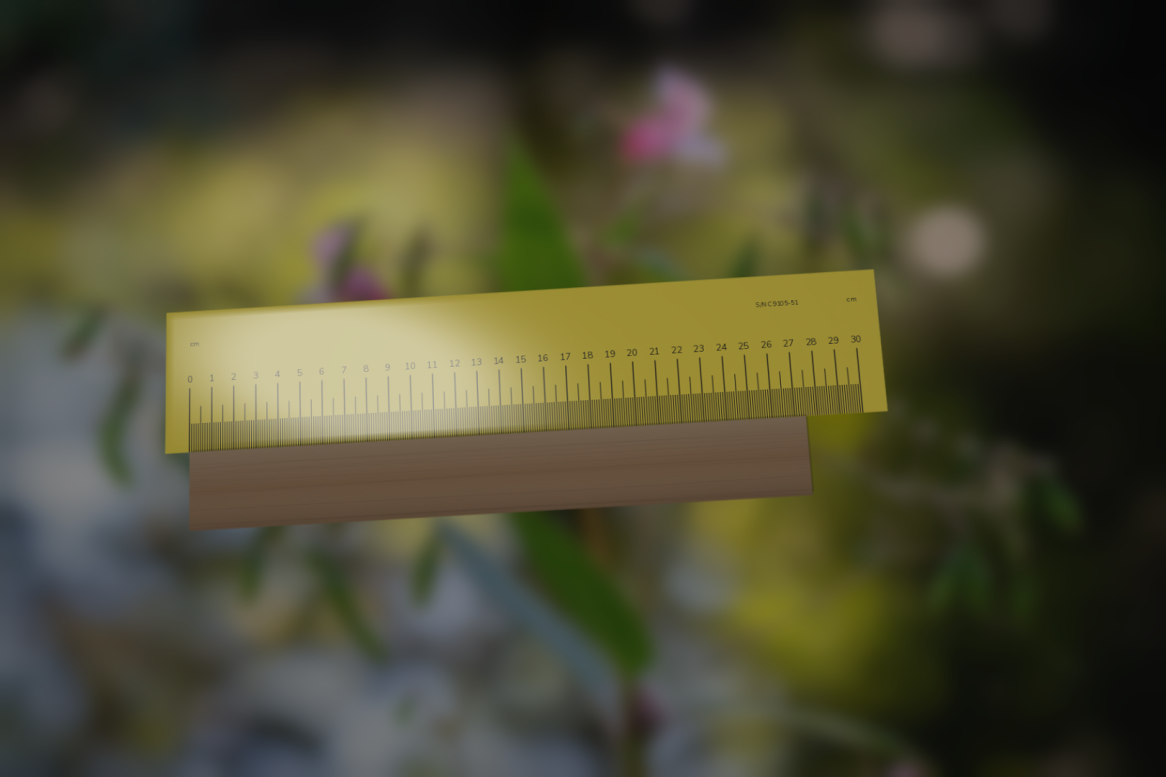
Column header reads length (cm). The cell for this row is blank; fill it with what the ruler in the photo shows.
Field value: 27.5 cm
